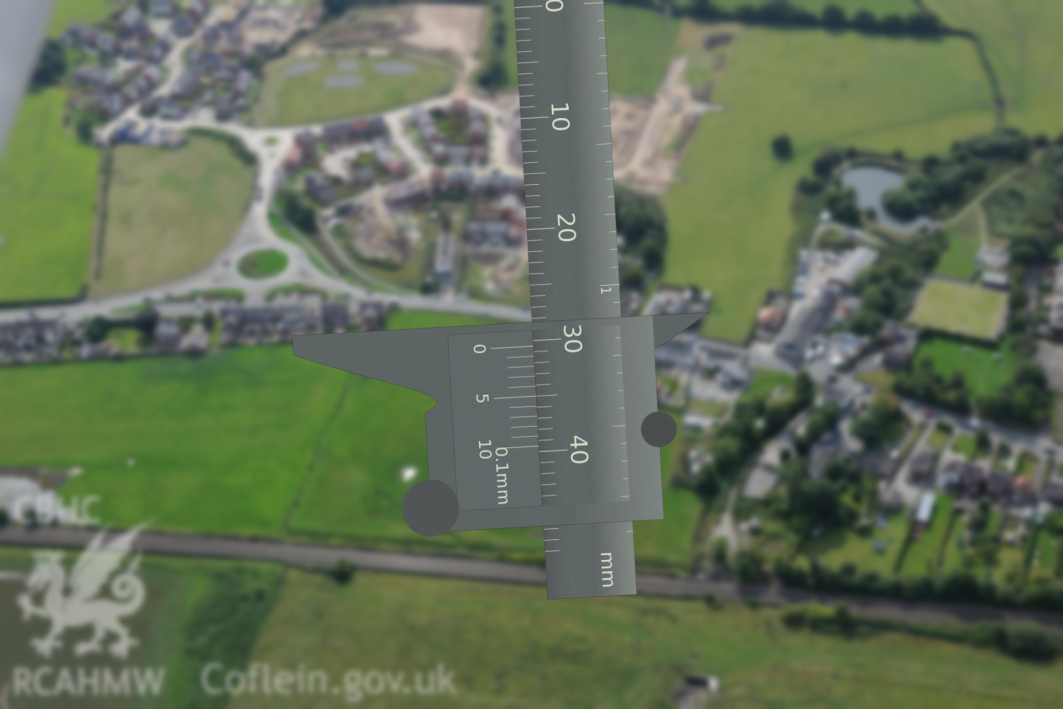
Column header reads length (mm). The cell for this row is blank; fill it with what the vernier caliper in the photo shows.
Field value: 30.5 mm
